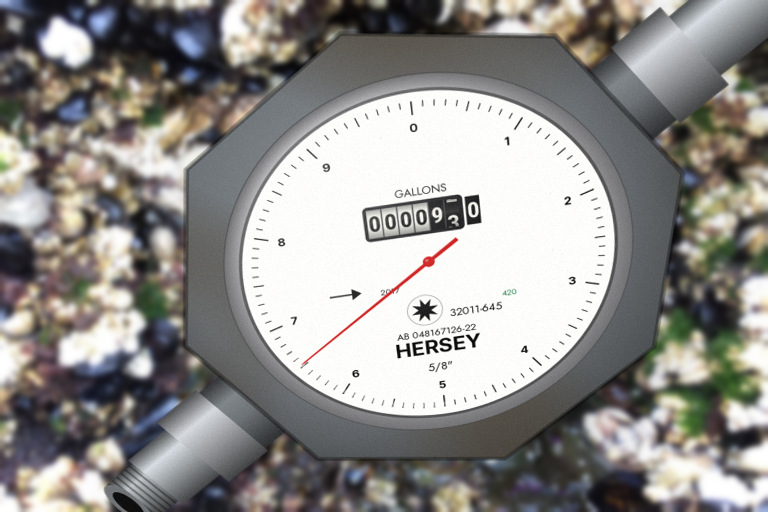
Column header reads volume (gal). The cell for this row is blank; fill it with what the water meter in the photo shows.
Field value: 926.5 gal
